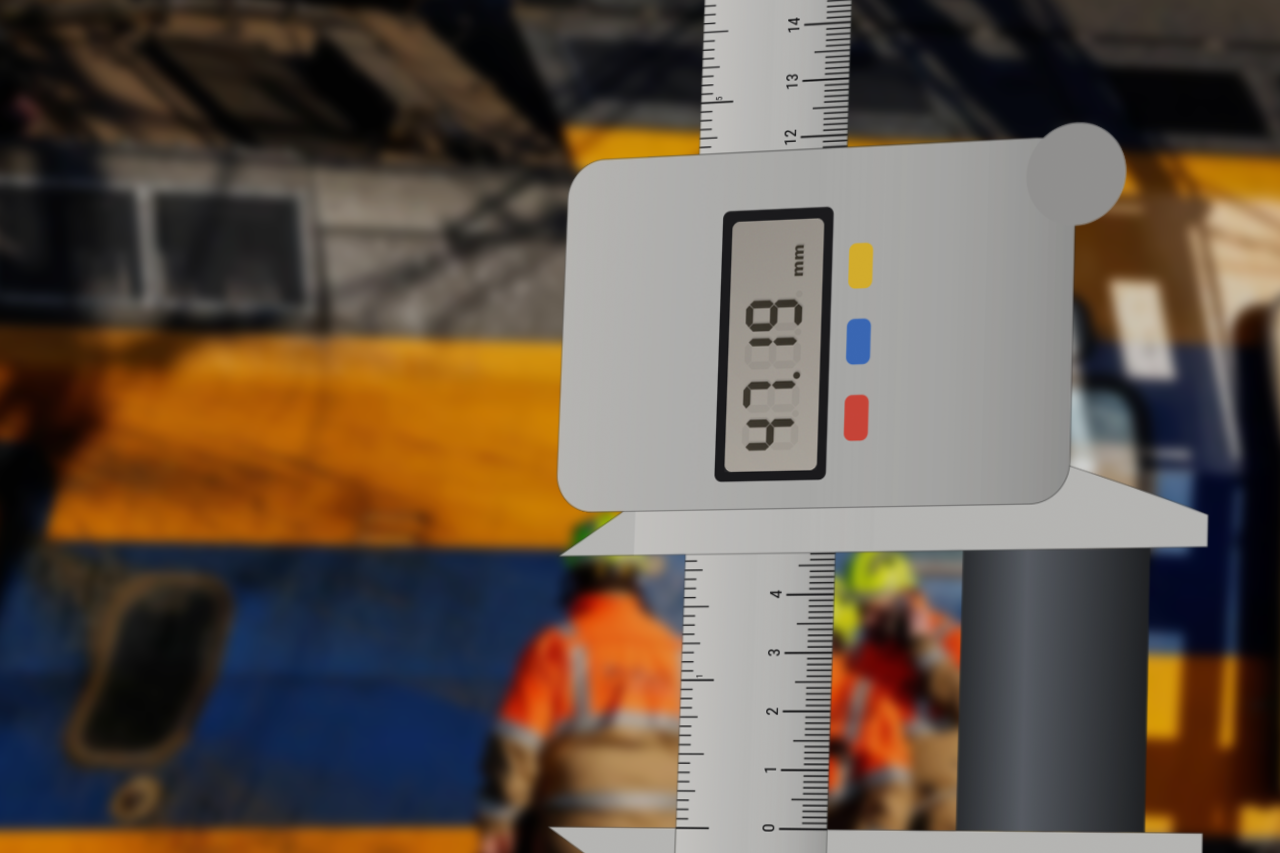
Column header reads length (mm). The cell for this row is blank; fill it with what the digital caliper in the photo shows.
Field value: 47.19 mm
